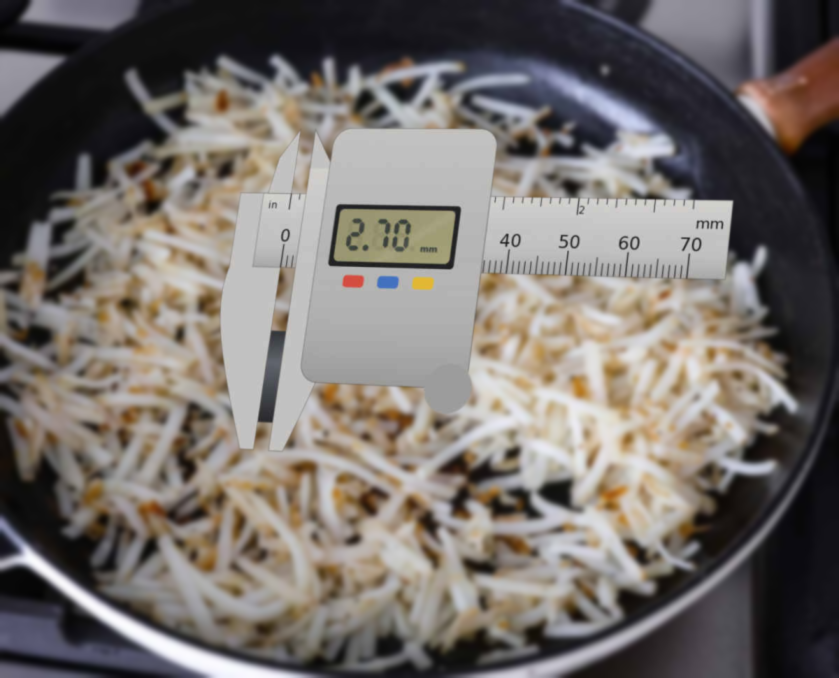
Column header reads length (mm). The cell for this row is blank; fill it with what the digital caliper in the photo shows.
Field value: 2.70 mm
